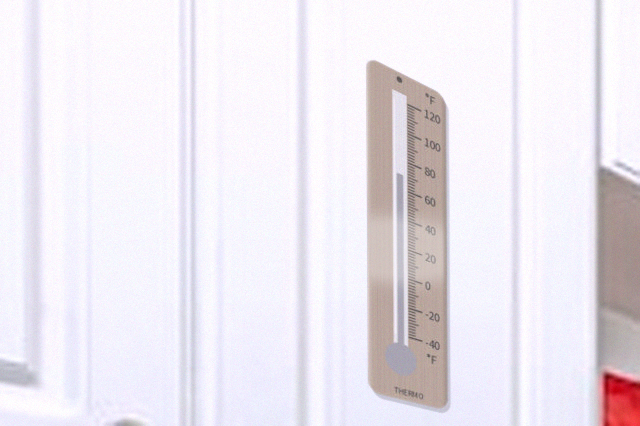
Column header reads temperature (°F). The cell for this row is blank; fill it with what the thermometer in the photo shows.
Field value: 70 °F
